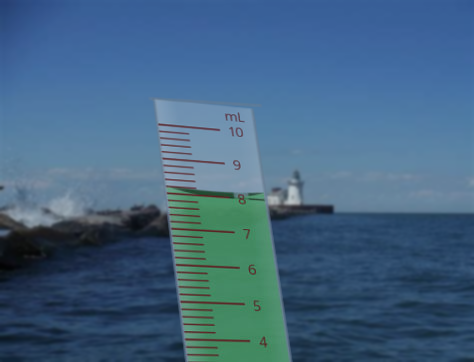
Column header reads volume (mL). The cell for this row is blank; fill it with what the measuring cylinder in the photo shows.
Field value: 8 mL
